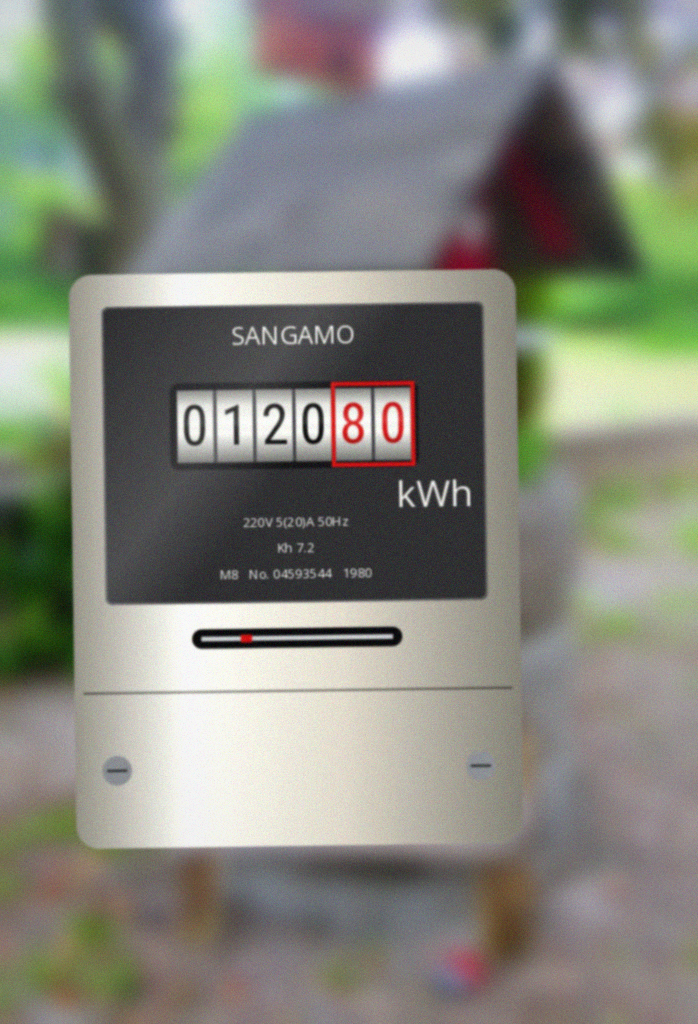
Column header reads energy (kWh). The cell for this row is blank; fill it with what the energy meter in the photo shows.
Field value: 120.80 kWh
